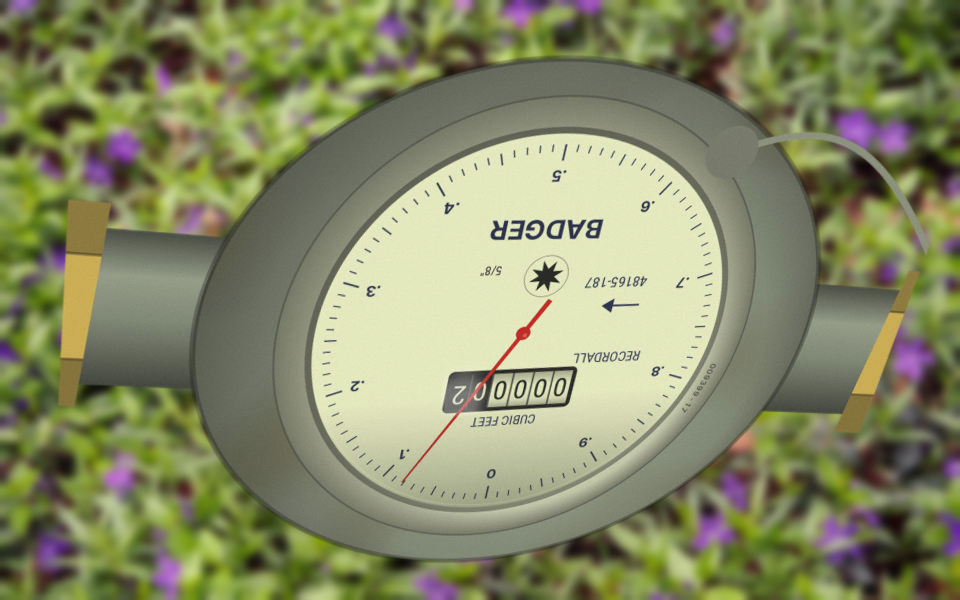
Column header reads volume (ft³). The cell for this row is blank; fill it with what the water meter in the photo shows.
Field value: 2.08 ft³
